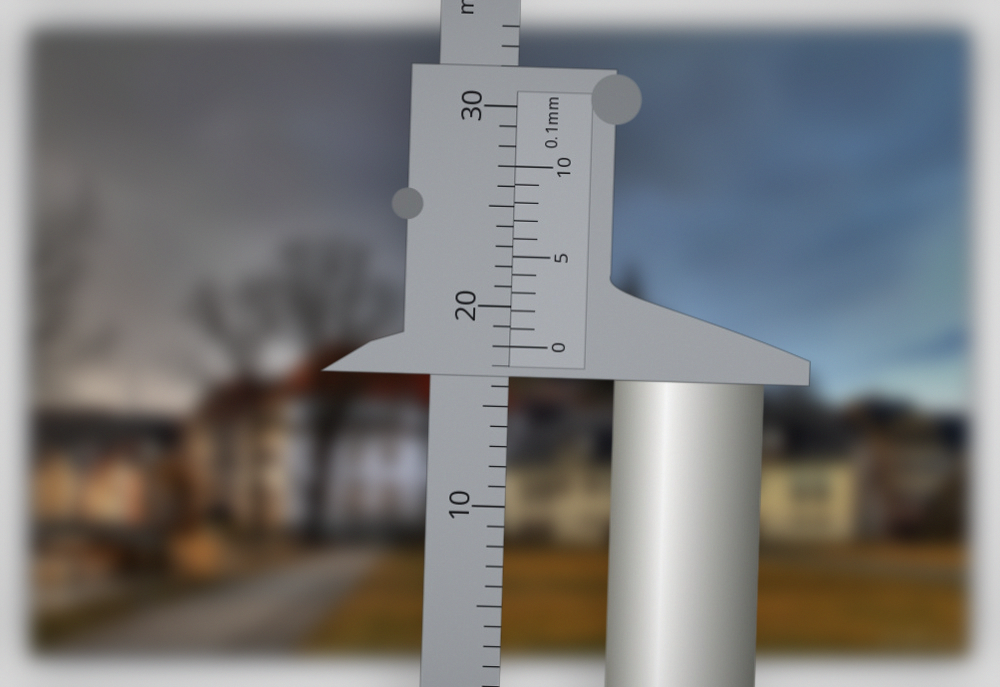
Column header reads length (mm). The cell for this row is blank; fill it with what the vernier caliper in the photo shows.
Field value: 18.0 mm
